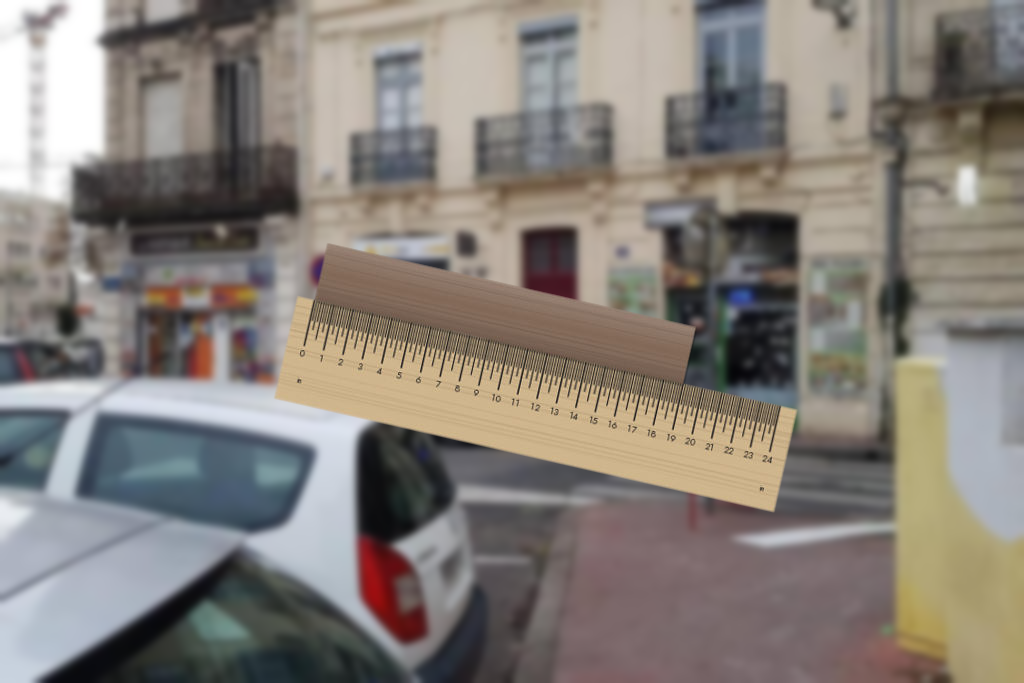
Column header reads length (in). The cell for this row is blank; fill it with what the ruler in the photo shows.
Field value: 19 in
